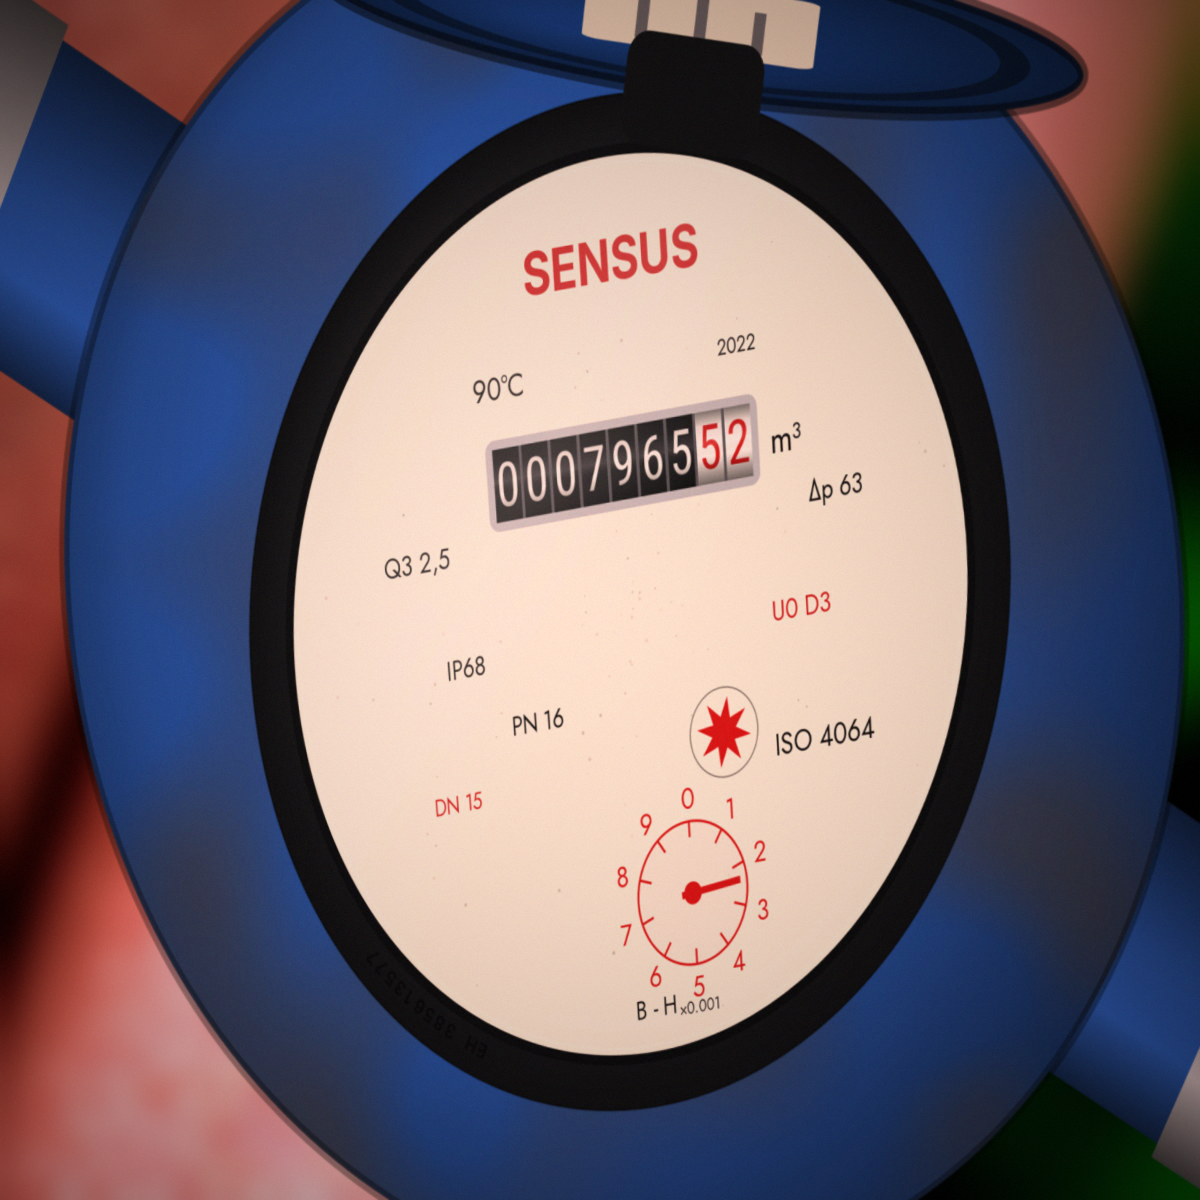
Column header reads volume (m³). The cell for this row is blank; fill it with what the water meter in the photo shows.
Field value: 7965.522 m³
